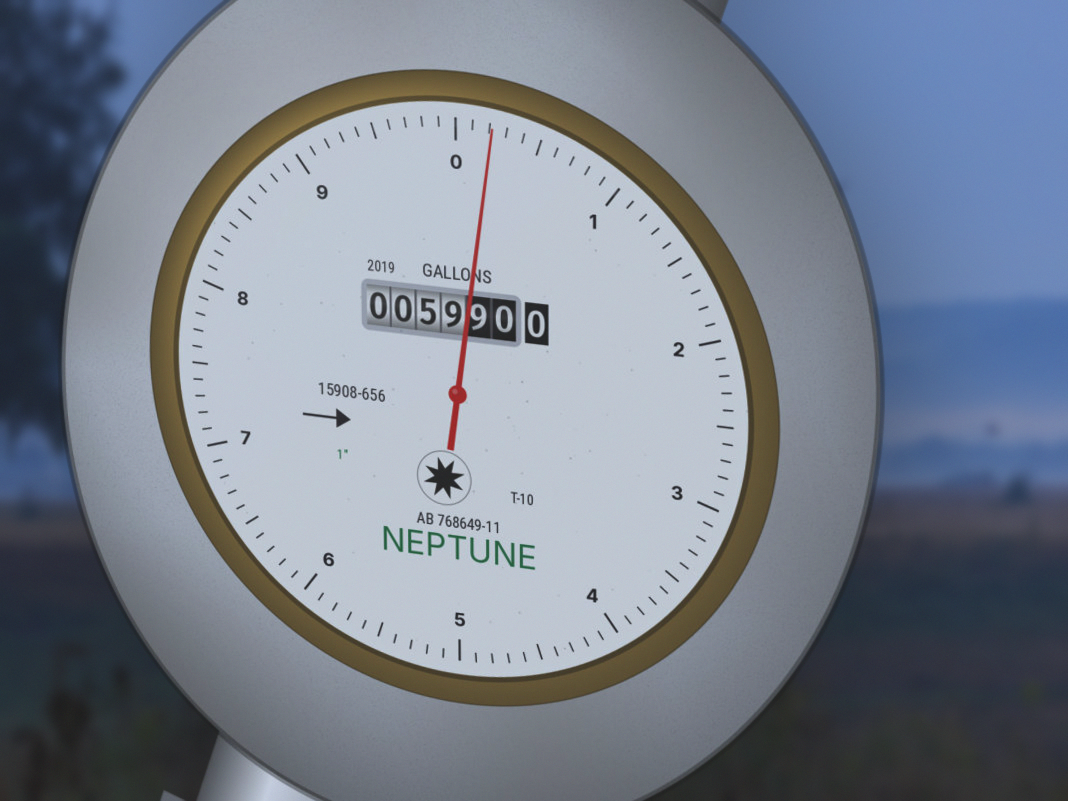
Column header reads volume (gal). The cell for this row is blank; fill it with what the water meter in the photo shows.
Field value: 59900.2 gal
